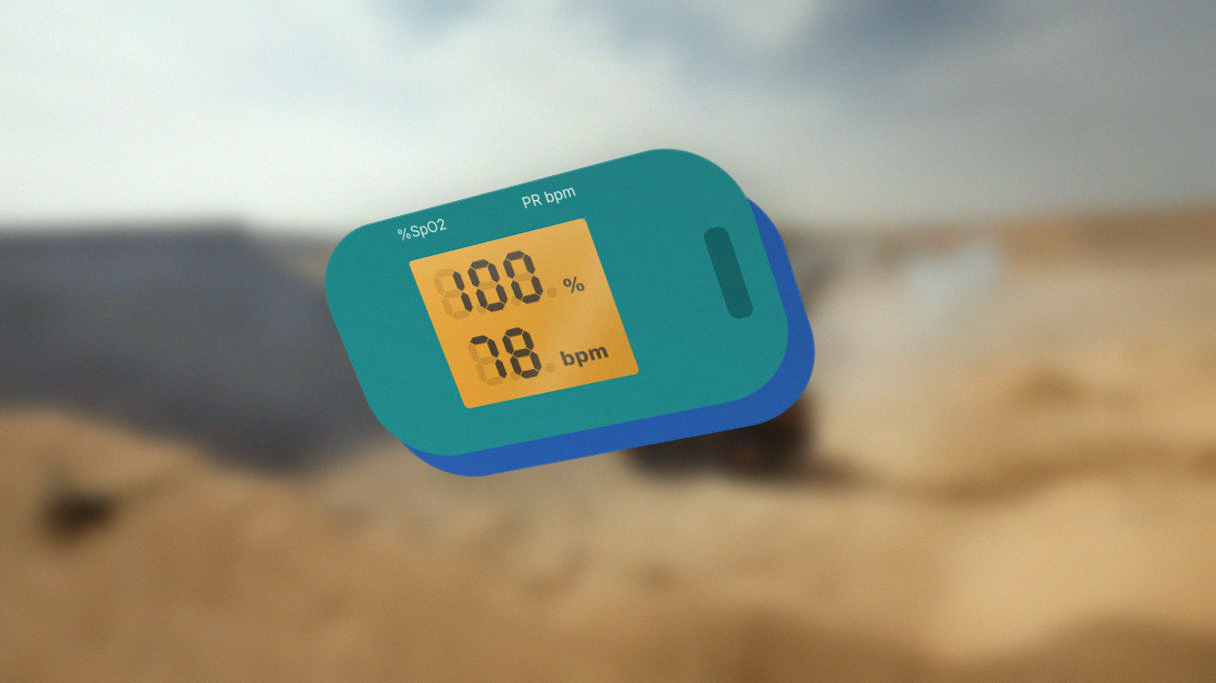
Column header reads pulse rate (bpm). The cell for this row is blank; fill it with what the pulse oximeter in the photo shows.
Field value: 78 bpm
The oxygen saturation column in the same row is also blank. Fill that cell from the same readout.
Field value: 100 %
